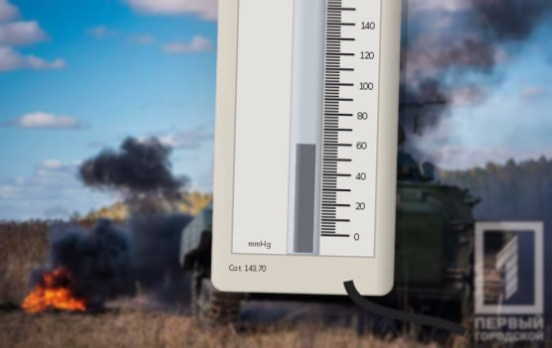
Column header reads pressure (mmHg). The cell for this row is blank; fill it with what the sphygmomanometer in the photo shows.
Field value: 60 mmHg
